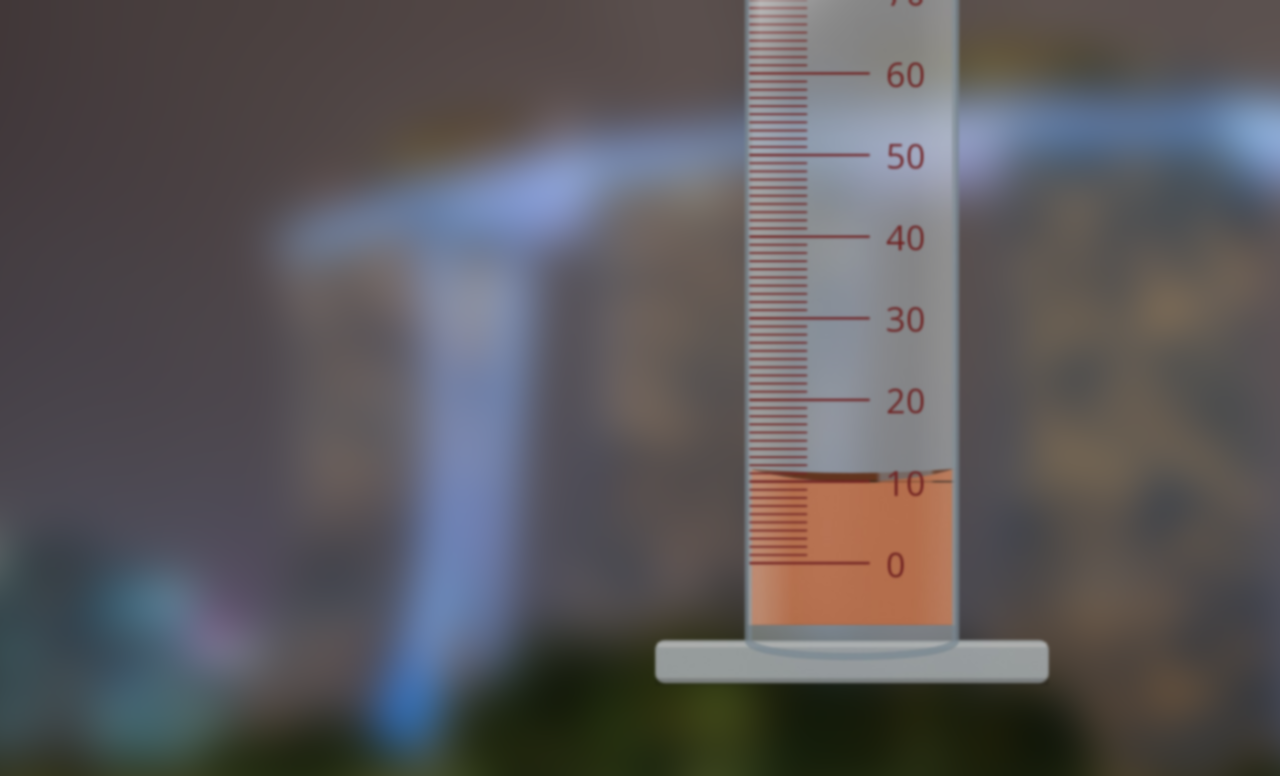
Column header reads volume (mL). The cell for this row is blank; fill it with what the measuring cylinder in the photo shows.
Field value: 10 mL
